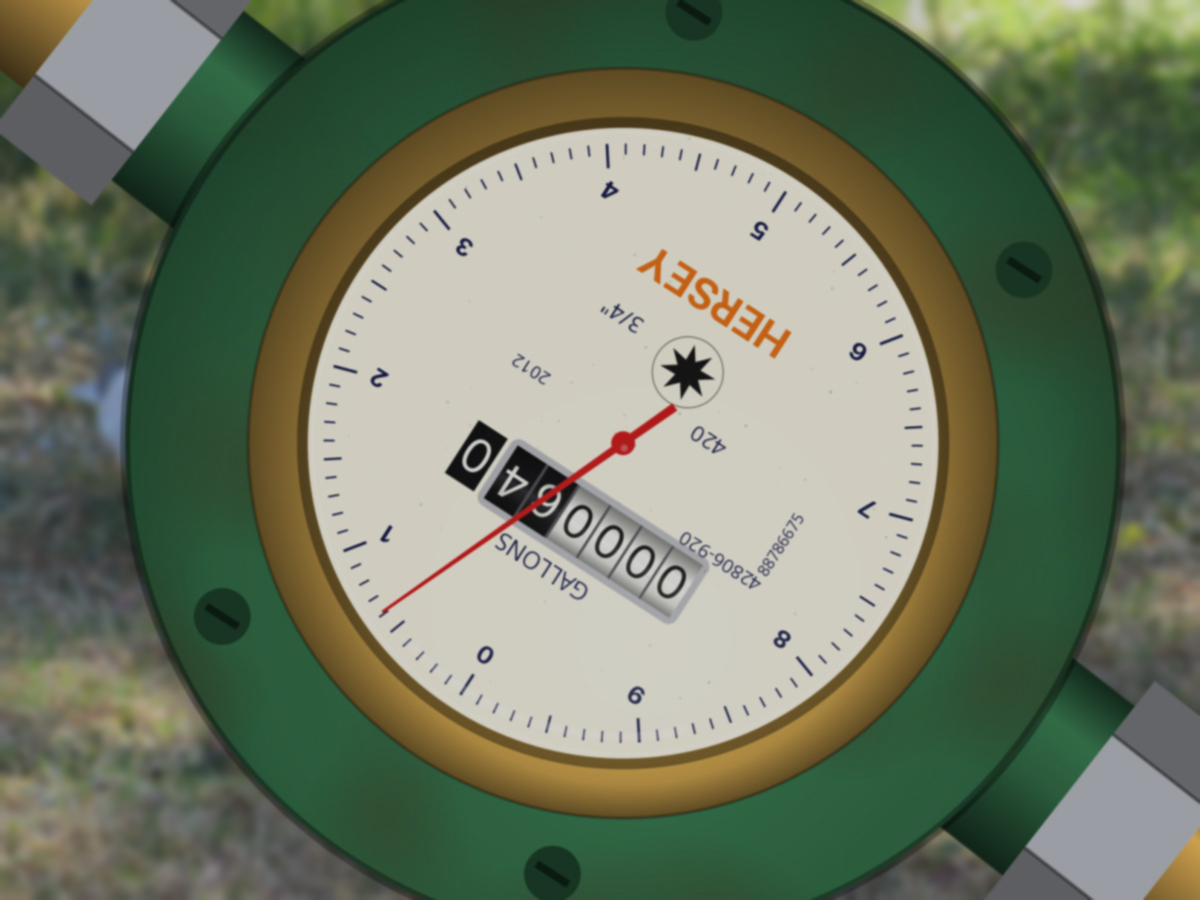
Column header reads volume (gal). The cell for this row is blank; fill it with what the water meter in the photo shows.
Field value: 640.6 gal
